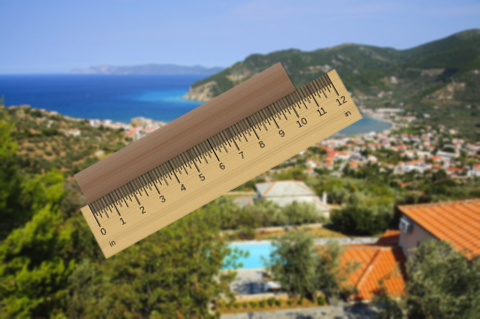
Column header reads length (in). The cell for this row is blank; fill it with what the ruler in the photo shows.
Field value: 10.5 in
